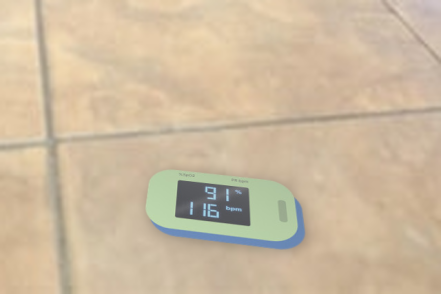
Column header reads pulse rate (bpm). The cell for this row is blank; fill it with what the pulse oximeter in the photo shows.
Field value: 116 bpm
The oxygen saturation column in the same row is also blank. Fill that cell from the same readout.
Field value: 91 %
